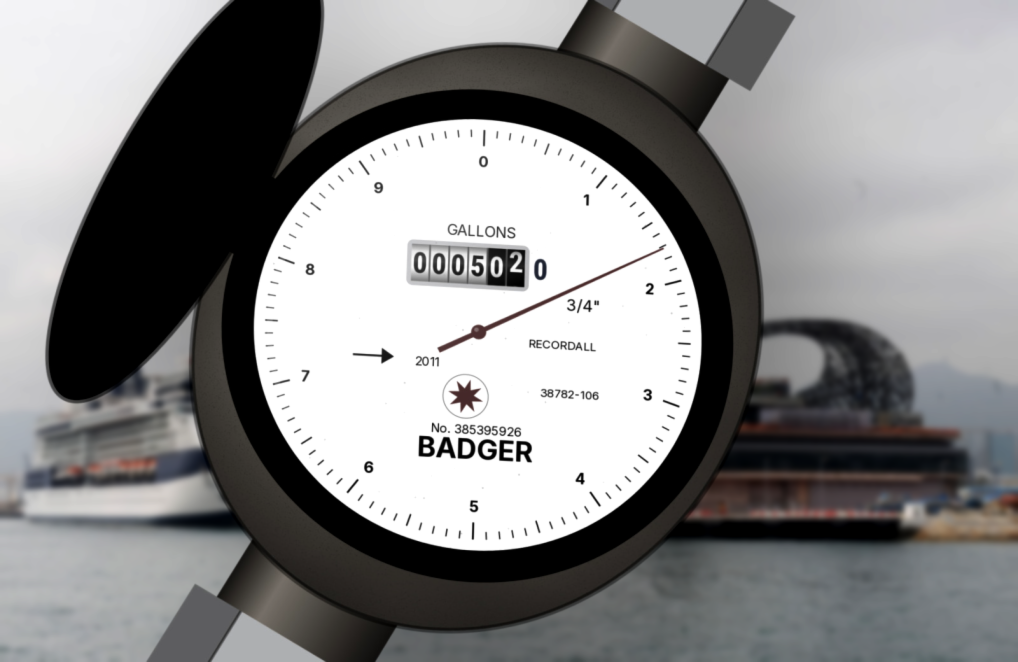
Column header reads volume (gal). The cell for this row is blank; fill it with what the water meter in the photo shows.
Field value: 5021.7 gal
